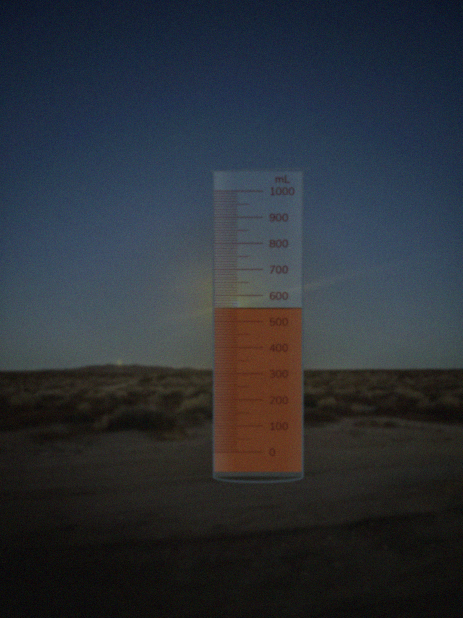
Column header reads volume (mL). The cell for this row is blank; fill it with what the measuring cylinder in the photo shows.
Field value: 550 mL
